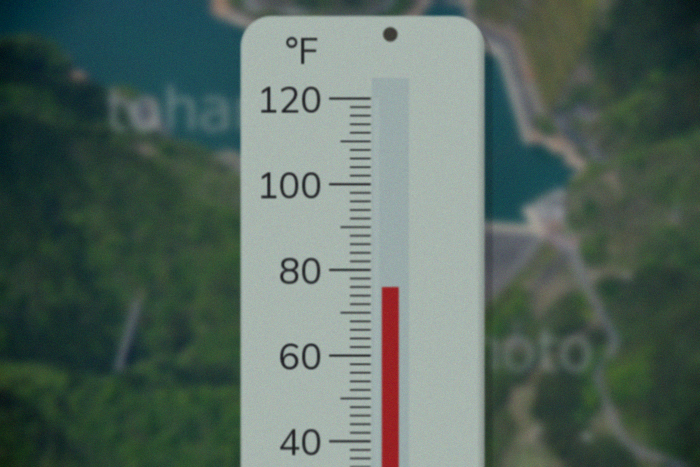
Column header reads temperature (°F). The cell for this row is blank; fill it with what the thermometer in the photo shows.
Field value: 76 °F
